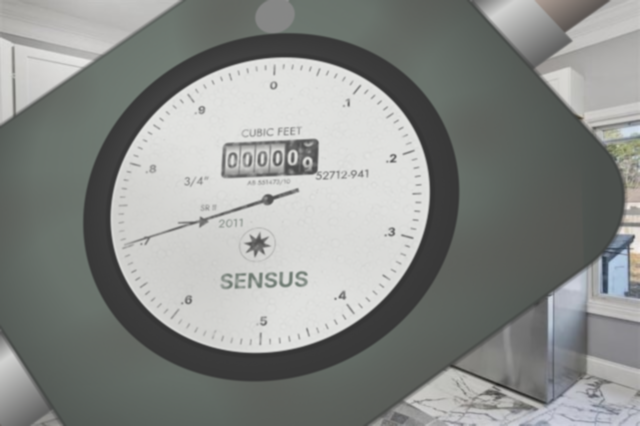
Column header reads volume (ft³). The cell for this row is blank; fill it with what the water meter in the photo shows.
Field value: 8.70 ft³
